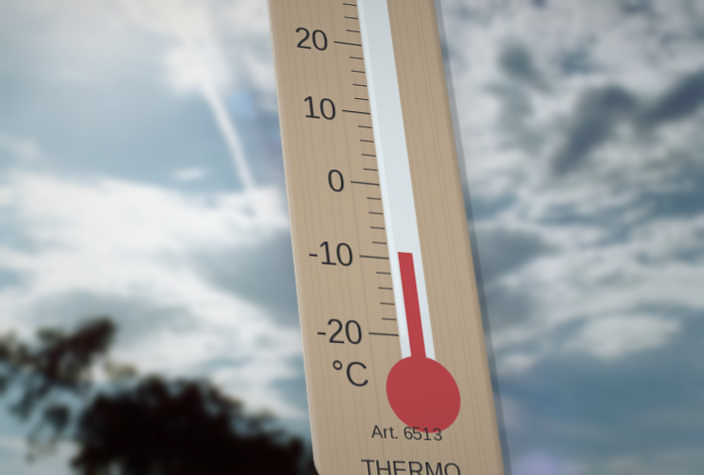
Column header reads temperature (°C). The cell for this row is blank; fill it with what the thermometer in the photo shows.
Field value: -9 °C
